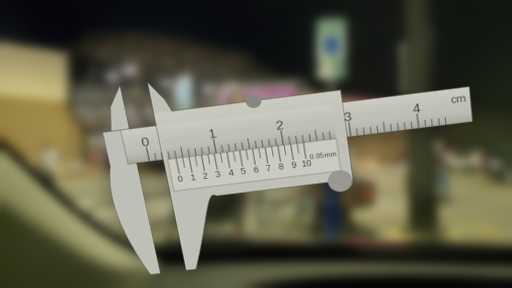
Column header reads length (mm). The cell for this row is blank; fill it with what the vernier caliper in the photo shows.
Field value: 4.0 mm
